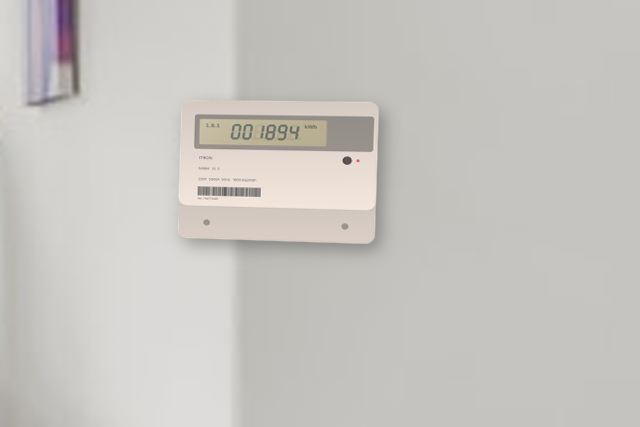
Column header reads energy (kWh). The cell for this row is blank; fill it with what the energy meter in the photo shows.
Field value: 1894 kWh
